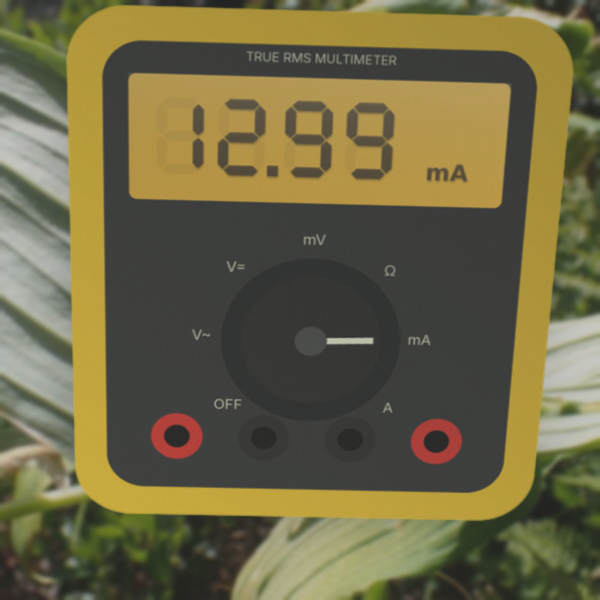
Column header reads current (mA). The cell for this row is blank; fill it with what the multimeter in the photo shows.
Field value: 12.99 mA
